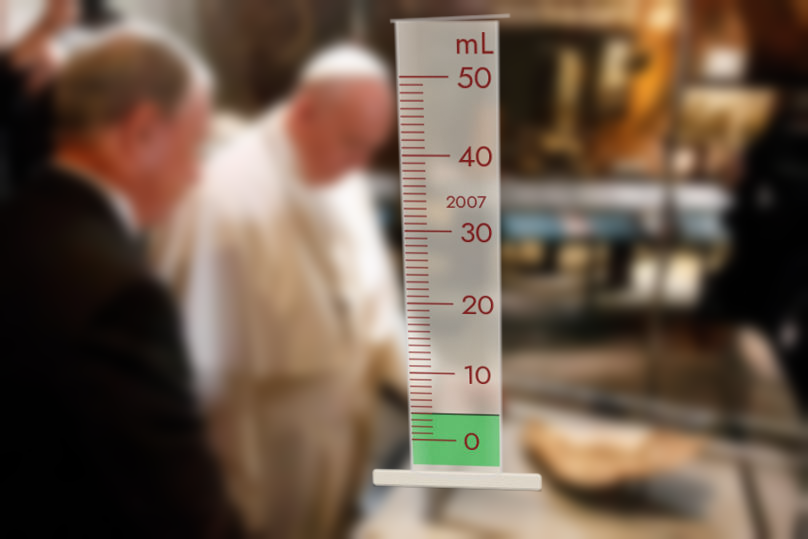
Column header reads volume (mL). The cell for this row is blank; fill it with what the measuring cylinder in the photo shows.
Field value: 4 mL
